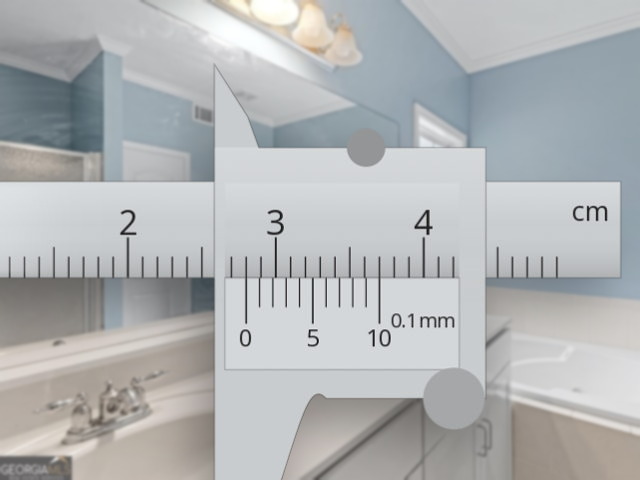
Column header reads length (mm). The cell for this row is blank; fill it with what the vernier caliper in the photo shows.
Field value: 28.0 mm
